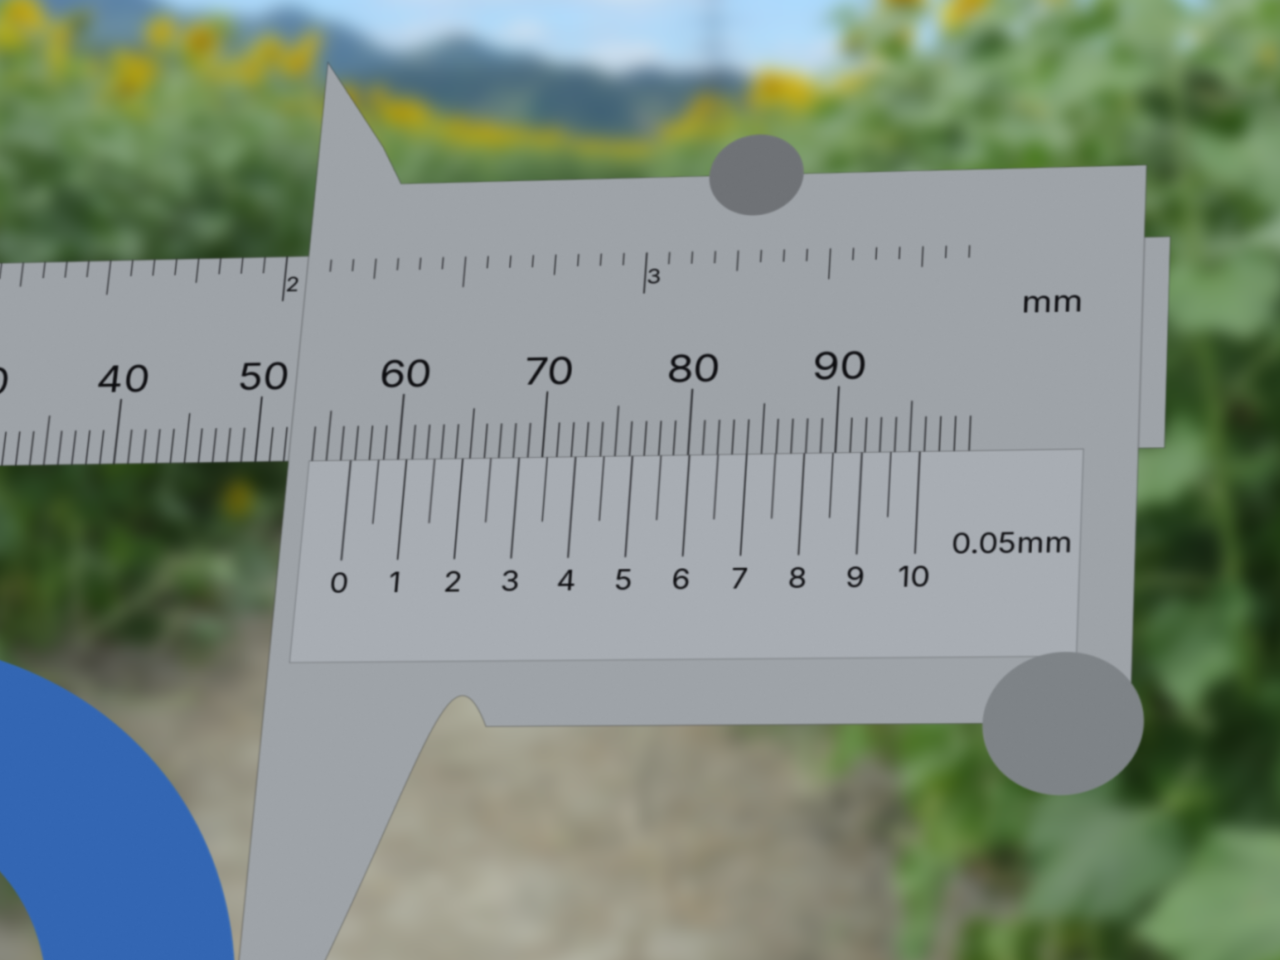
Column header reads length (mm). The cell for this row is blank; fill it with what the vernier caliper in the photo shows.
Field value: 56.7 mm
